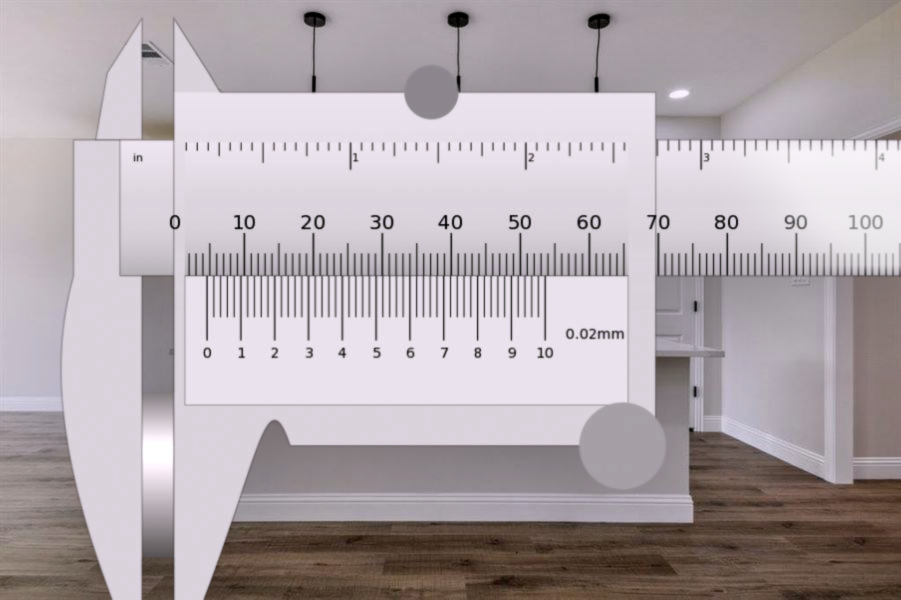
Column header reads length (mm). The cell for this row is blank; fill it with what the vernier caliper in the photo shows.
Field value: 4.6 mm
